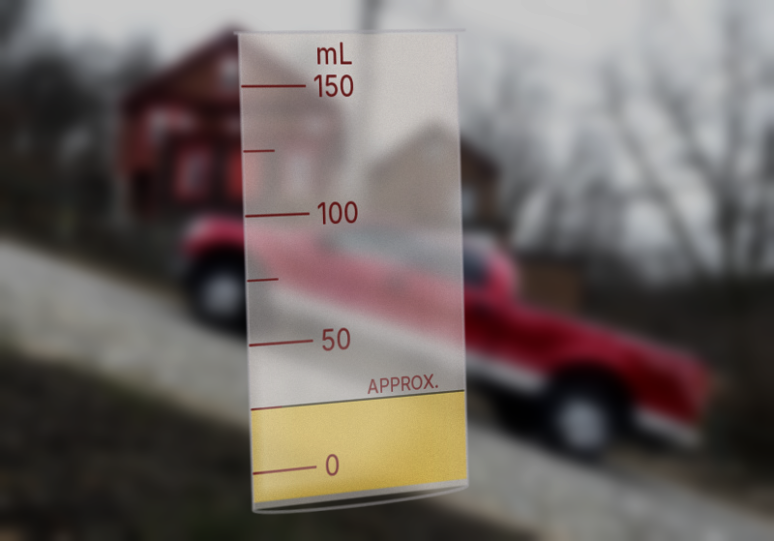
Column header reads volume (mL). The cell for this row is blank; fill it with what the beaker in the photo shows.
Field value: 25 mL
